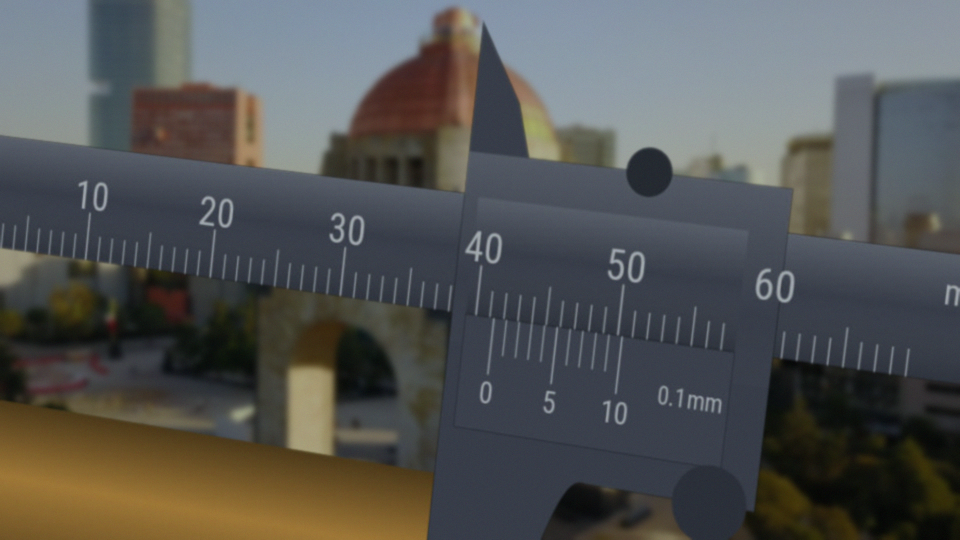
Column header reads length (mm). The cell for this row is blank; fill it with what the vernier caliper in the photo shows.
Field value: 41.3 mm
